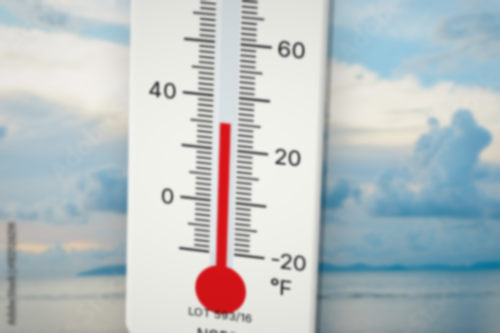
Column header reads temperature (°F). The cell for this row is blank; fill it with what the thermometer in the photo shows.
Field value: 30 °F
